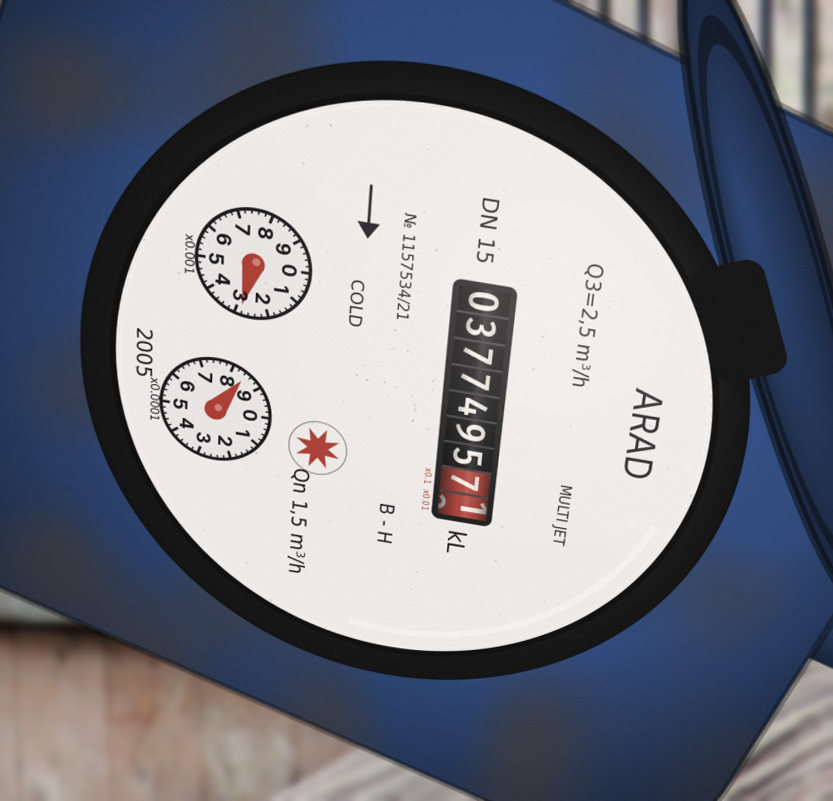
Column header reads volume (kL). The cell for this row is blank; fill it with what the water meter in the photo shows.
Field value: 377495.7128 kL
